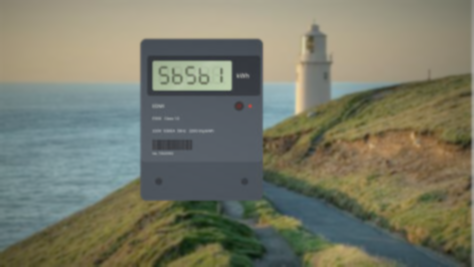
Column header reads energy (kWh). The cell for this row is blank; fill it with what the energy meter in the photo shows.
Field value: 56561 kWh
